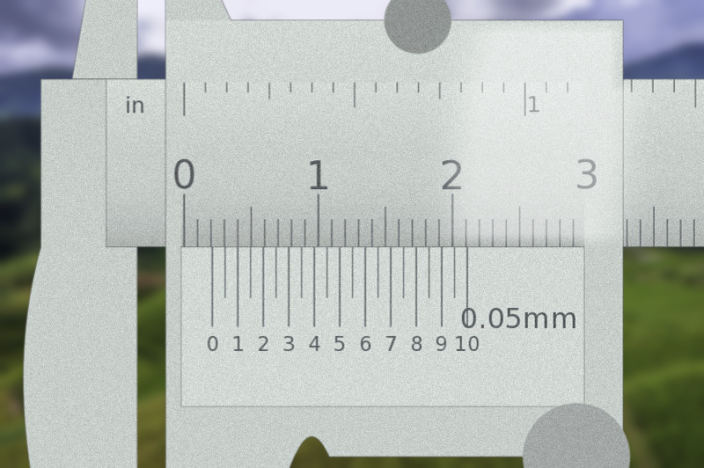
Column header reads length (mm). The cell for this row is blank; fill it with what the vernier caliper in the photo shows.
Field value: 2.1 mm
